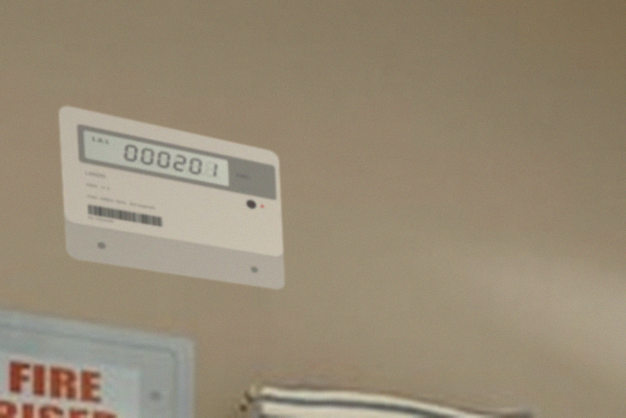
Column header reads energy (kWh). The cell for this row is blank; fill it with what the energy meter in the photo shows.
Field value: 201 kWh
